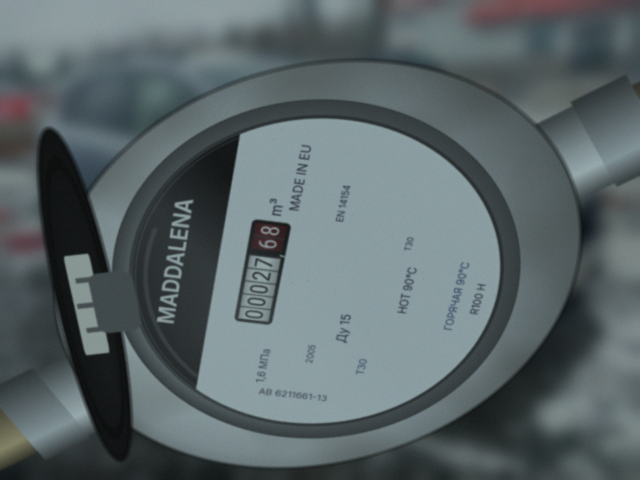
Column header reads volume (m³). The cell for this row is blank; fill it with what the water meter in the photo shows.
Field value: 27.68 m³
